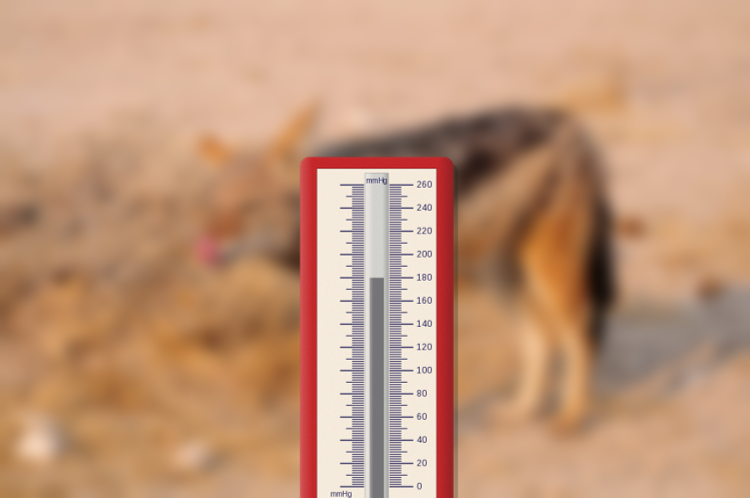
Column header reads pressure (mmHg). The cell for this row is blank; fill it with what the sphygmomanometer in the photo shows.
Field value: 180 mmHg
